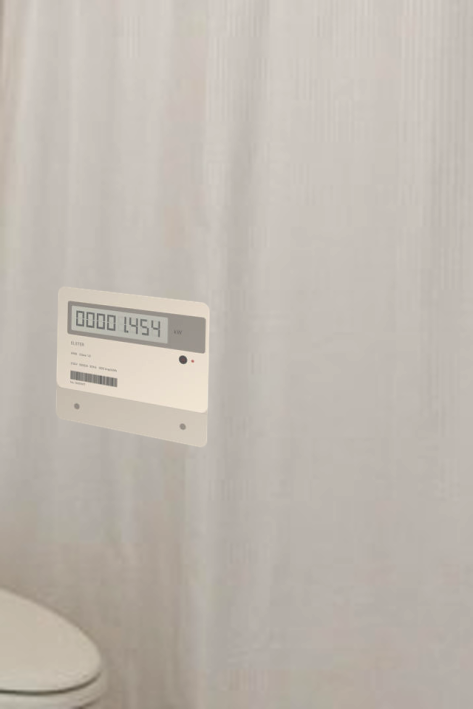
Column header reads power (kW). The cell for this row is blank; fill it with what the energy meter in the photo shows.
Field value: 1.454 kW
